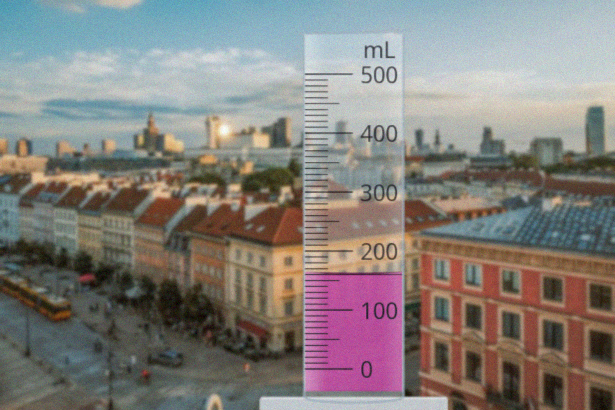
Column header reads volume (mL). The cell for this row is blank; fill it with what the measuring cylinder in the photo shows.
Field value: 160 mL
